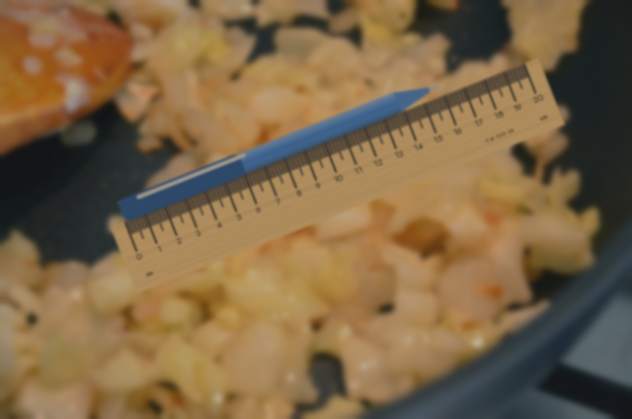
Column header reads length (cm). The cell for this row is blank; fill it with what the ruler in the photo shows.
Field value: 16 cm
